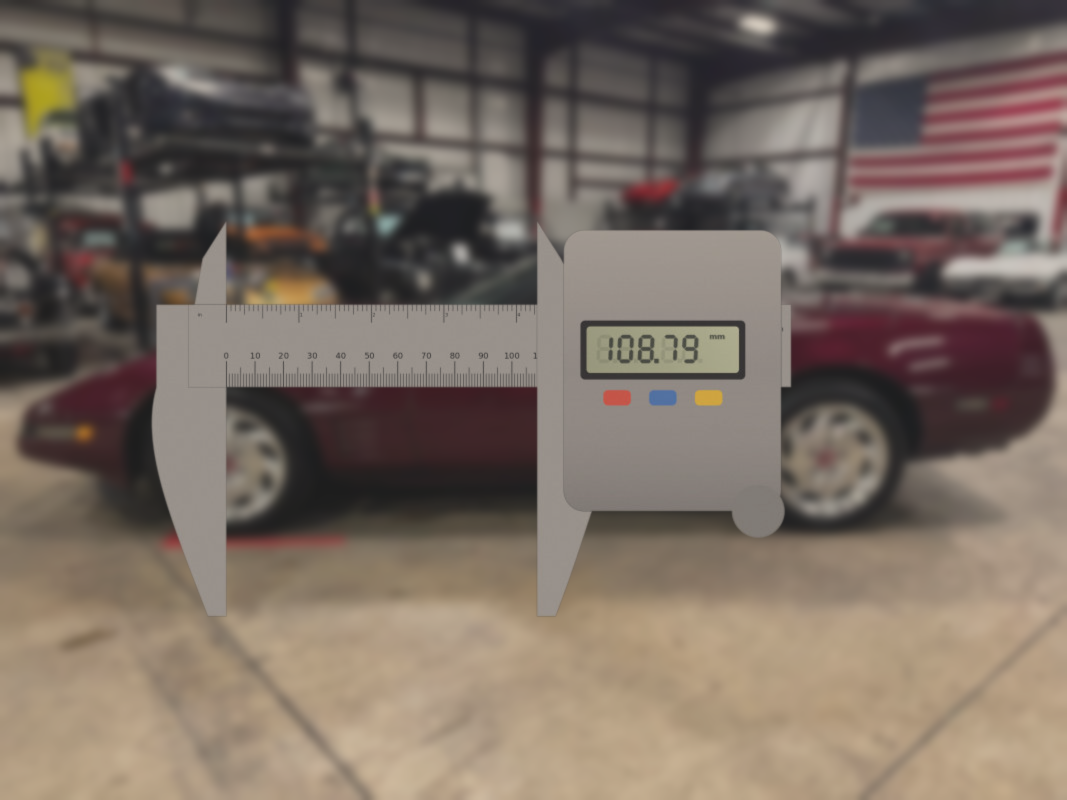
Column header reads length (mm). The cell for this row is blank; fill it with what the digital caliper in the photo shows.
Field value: 108.79 mm
